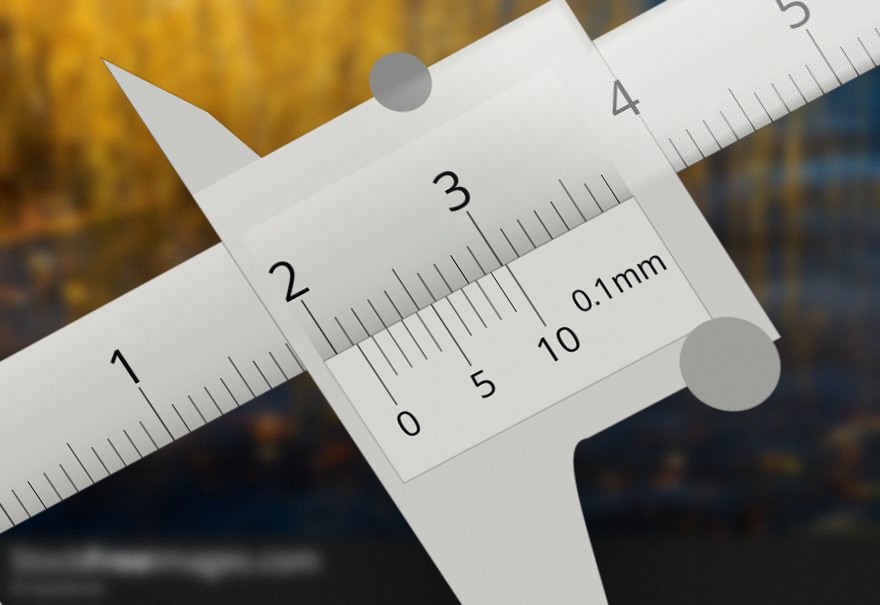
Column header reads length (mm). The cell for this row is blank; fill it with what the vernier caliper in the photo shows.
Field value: 21.2 mm
